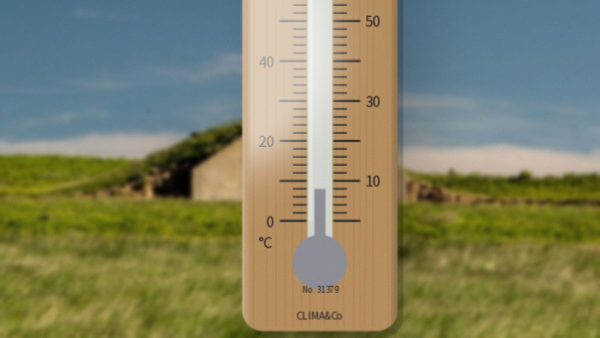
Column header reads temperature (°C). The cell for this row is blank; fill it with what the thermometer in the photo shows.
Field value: 8 °C
